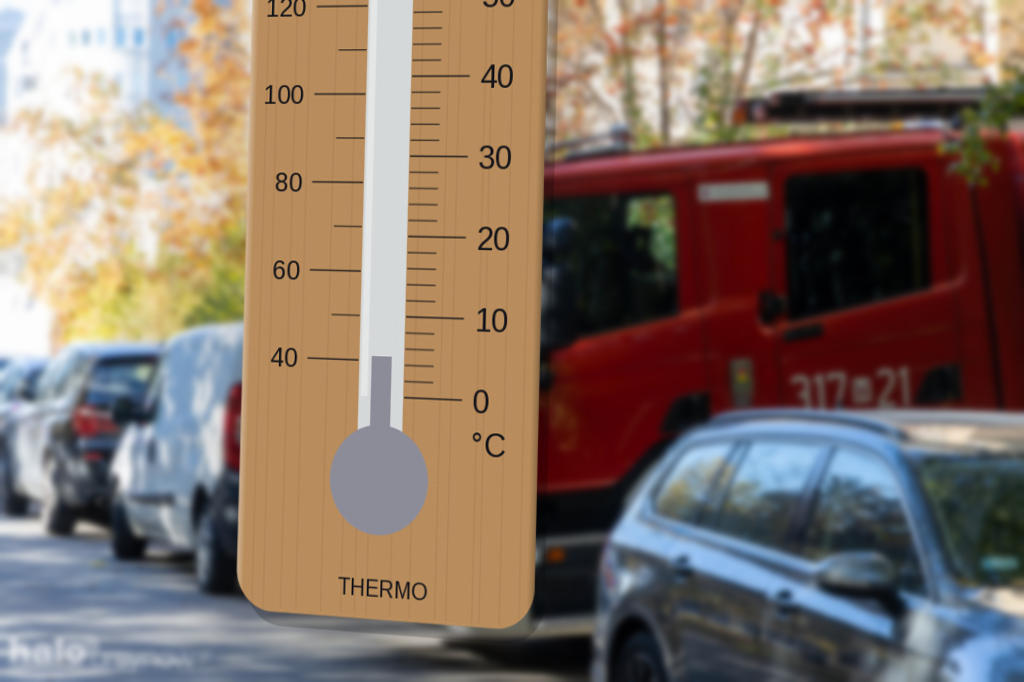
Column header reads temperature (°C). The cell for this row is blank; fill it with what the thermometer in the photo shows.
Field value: 5 °C
